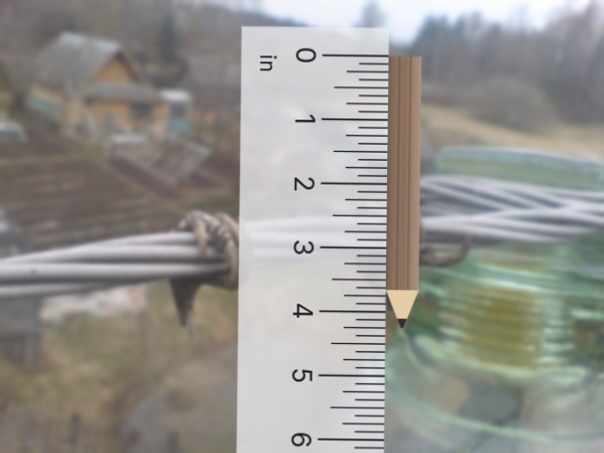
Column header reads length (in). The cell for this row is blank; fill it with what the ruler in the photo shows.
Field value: 4.25 in
